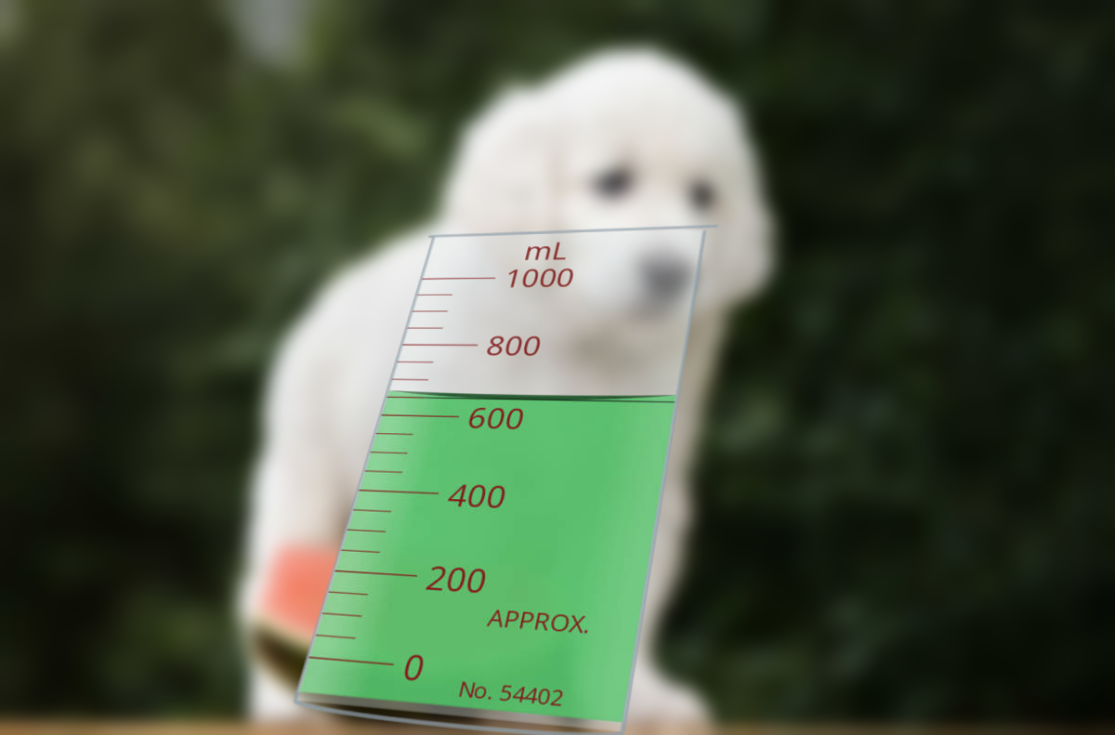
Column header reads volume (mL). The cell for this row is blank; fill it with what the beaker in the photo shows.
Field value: 650 mL
